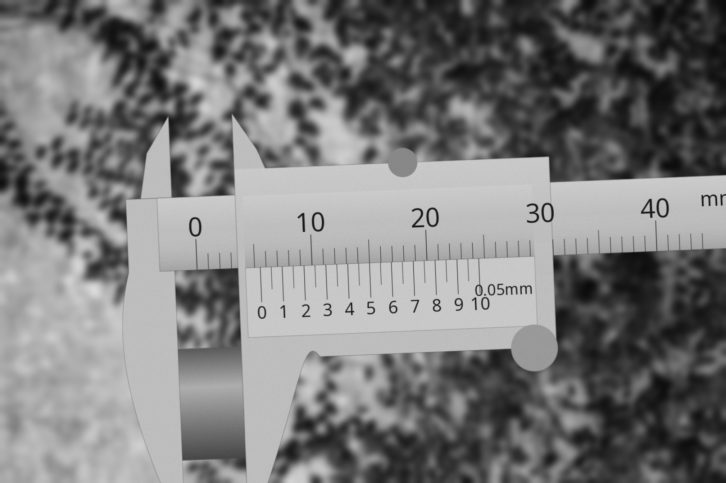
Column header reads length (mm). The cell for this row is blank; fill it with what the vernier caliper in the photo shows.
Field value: 5.5 mm
